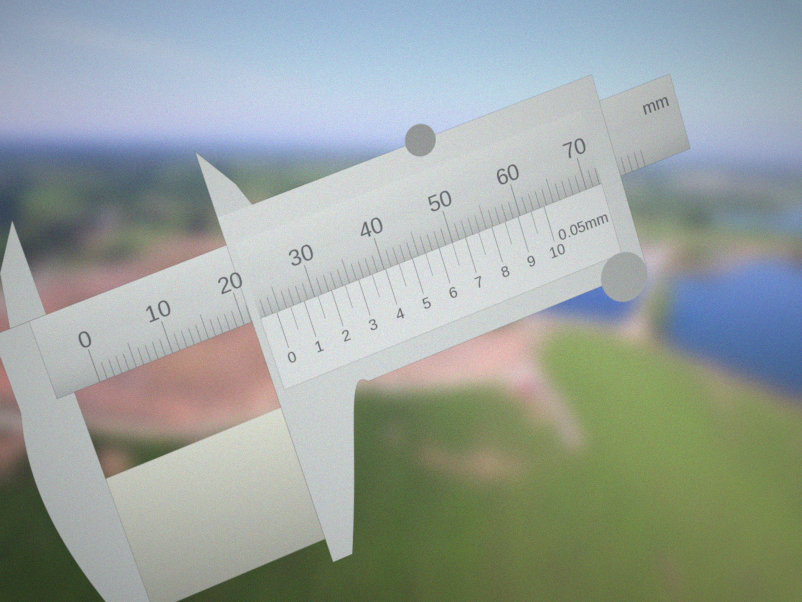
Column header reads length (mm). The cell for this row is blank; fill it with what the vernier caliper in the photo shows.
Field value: 24.6 mm
